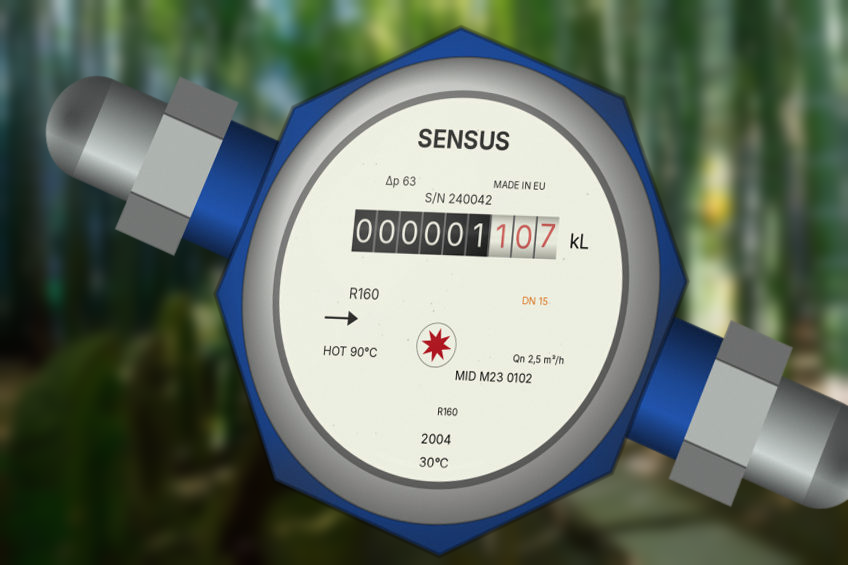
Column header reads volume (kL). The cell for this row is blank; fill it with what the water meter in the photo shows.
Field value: 1.107 kL
